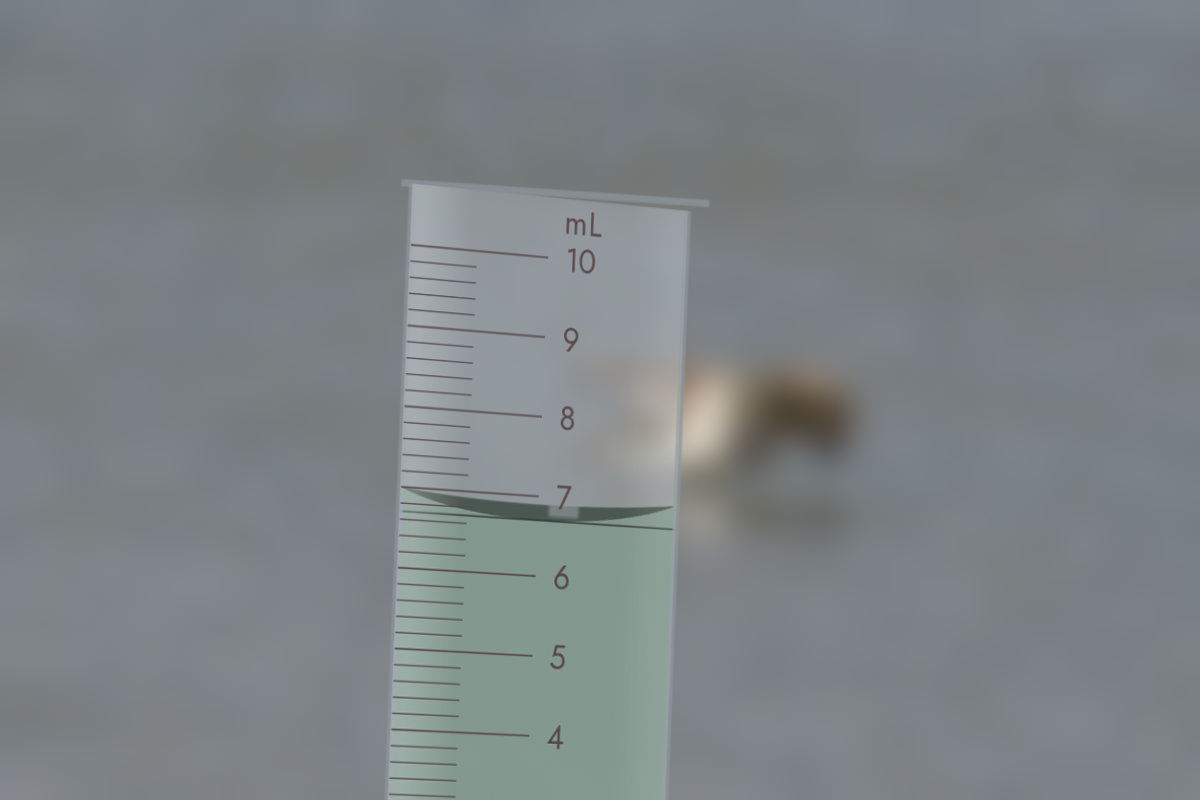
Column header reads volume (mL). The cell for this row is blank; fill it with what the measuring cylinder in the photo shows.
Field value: 6.7 mL
